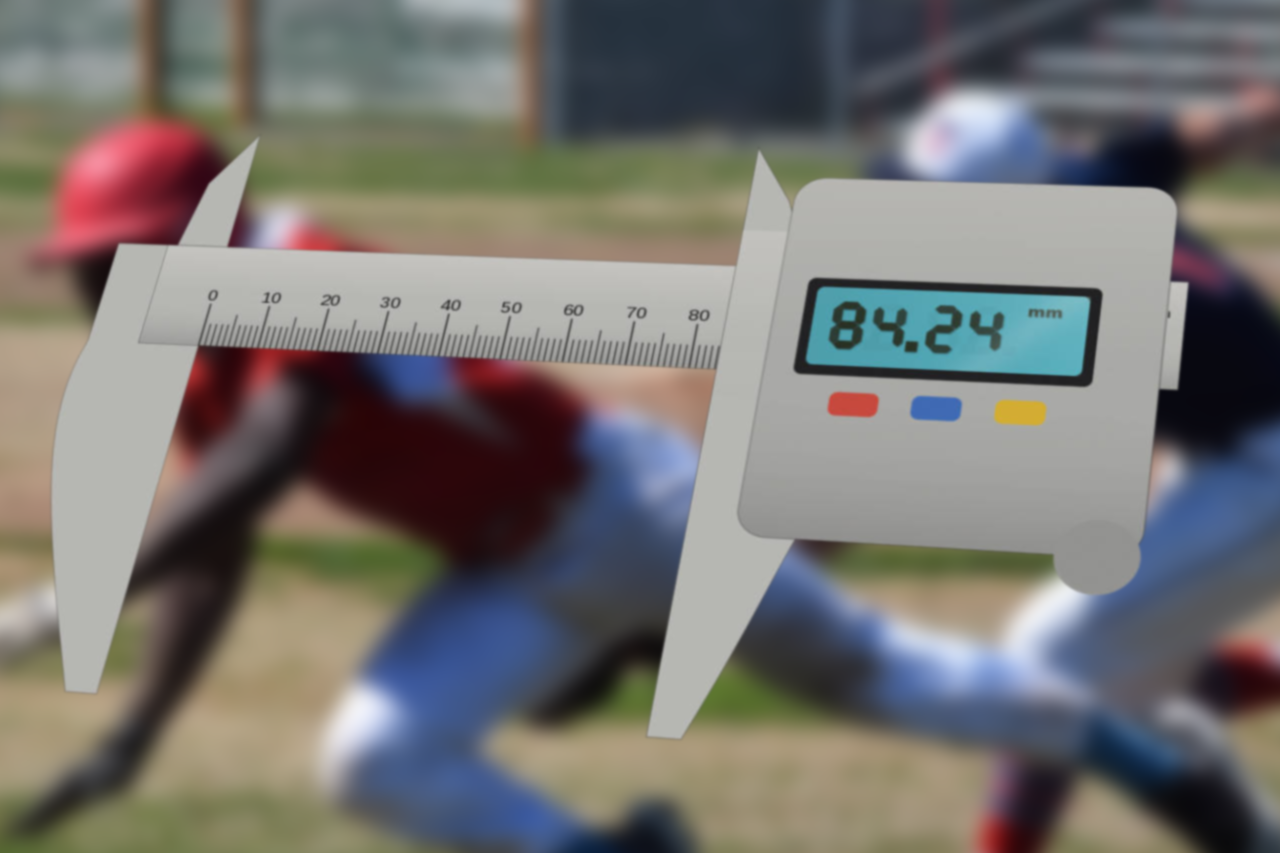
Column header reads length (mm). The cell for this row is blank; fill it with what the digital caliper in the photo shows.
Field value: 84.24 mm
